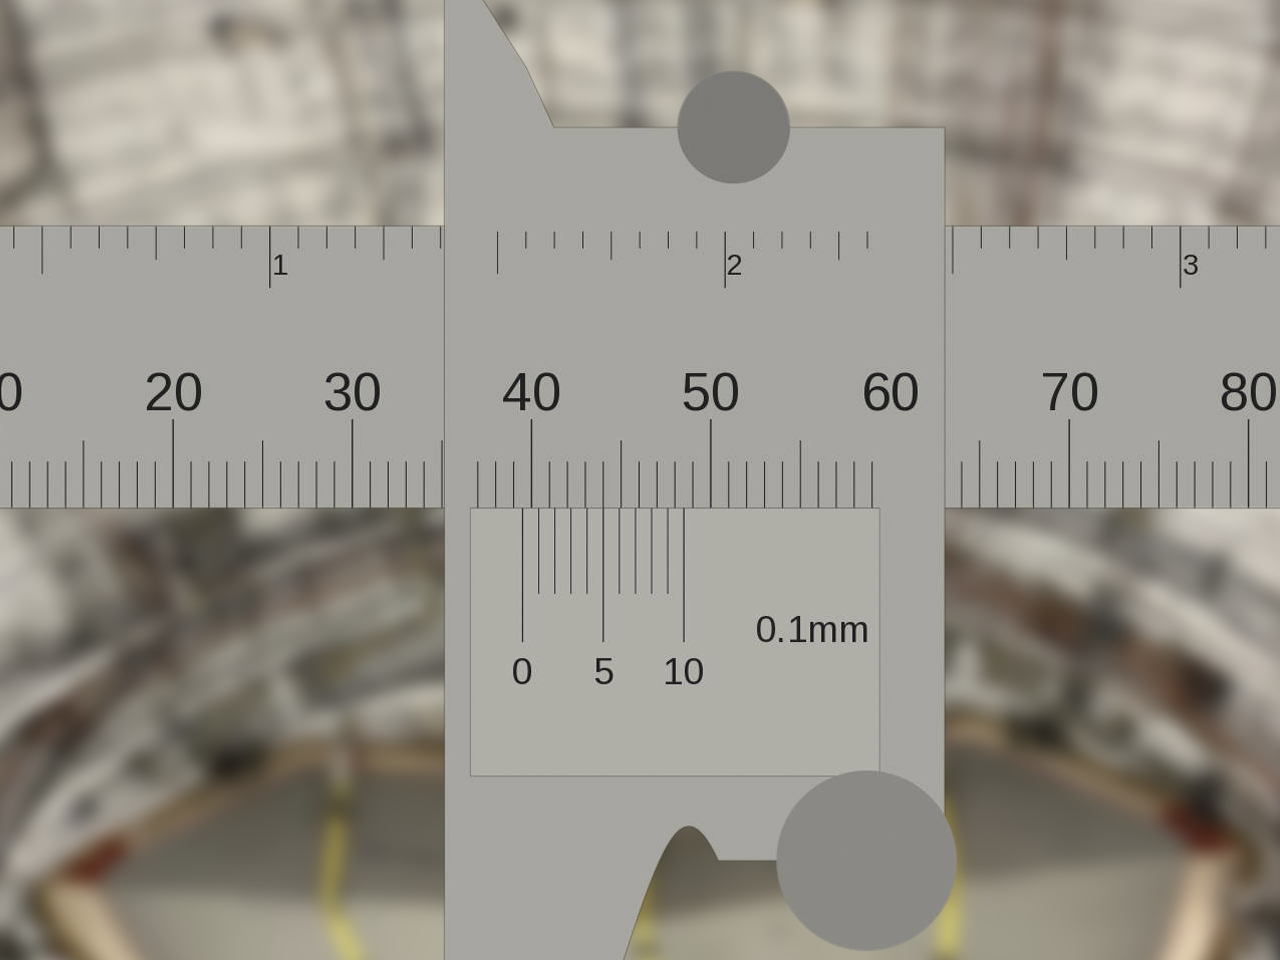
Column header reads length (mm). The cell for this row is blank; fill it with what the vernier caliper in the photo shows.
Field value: 39.5 mm
